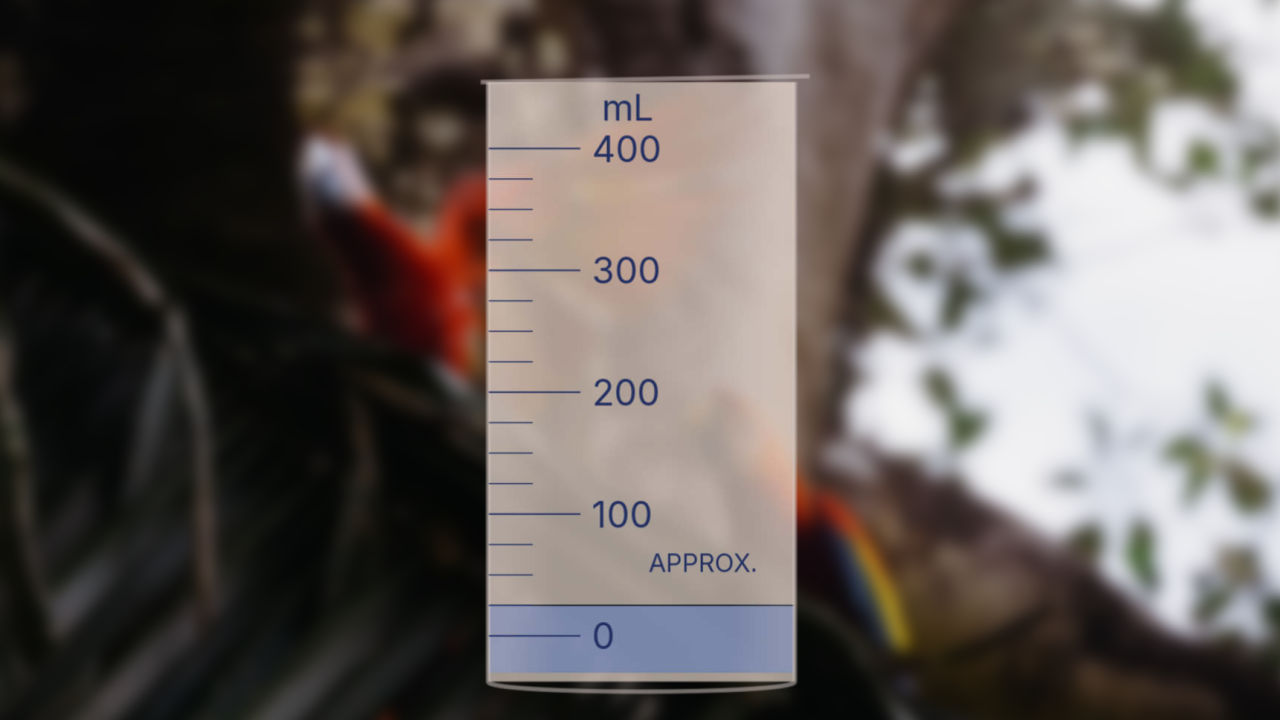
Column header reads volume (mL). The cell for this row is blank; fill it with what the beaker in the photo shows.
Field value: 25 mL
